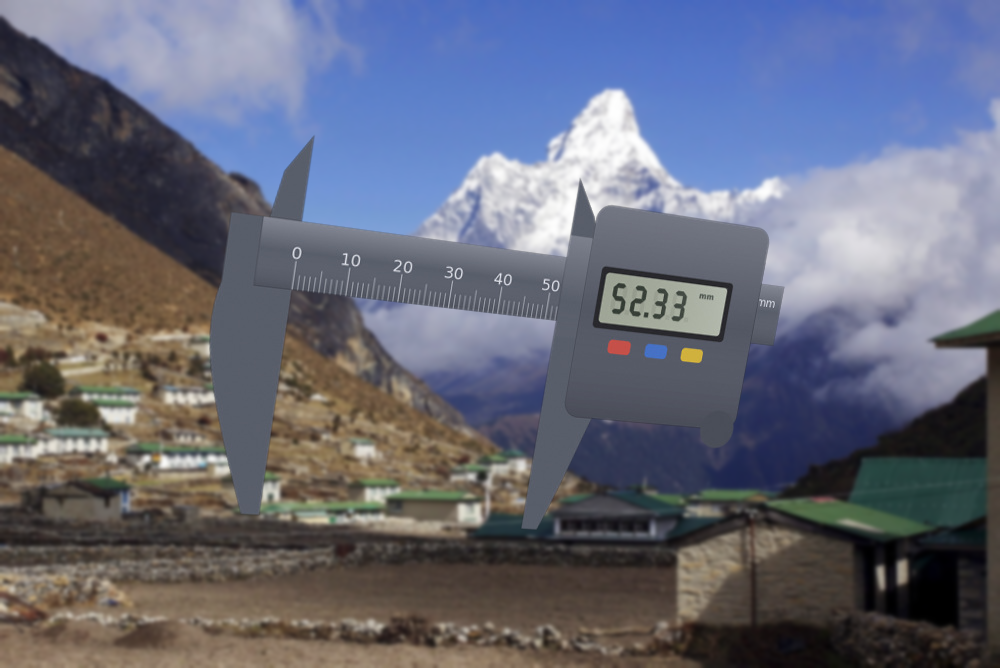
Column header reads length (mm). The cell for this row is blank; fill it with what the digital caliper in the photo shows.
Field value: 52.33 mm
